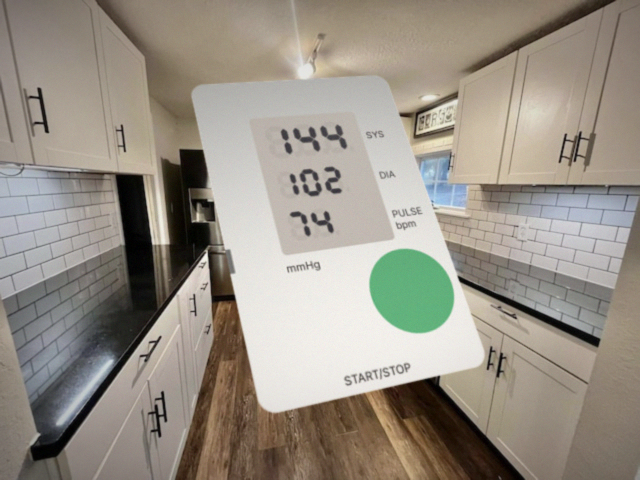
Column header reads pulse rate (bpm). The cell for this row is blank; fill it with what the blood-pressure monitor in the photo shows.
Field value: 74 bpm
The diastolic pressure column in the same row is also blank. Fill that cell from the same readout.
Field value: 102 mmHg
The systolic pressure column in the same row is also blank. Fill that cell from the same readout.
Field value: 144 mmHg
